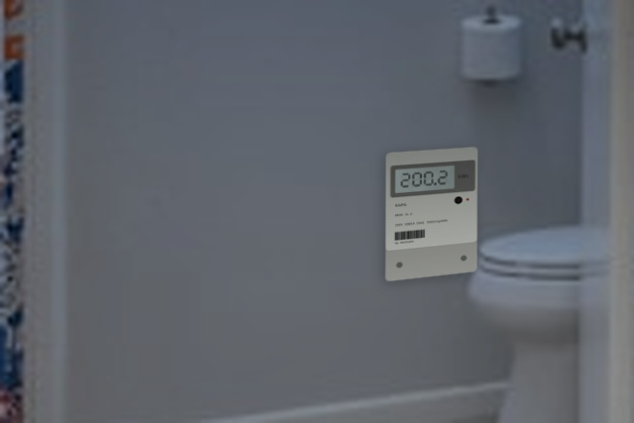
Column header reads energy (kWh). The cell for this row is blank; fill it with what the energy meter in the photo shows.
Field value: 200.2 kWh
